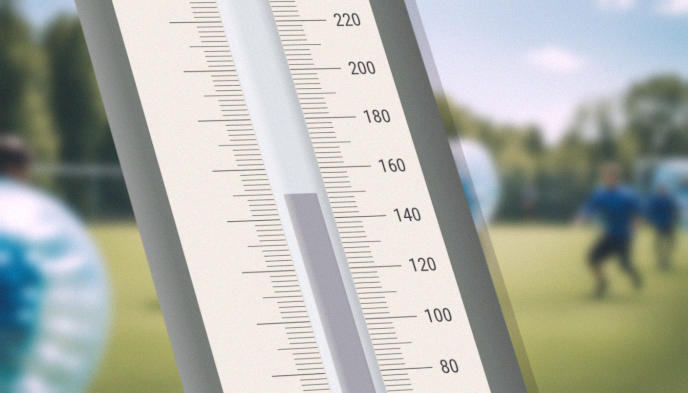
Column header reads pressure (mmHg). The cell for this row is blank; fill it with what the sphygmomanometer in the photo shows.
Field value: 150 mmHg
